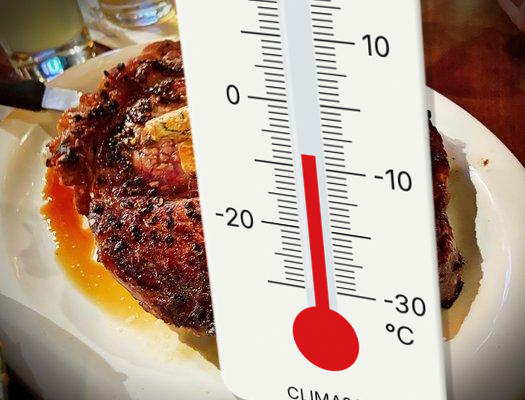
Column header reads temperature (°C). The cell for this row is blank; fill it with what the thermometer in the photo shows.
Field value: -8 °C
